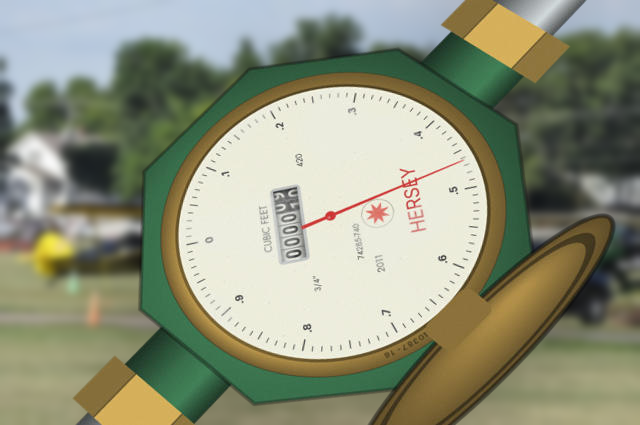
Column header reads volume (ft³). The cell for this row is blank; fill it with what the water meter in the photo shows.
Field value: 9.46 ft³
